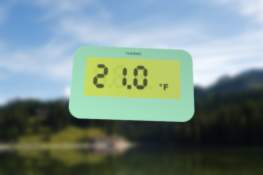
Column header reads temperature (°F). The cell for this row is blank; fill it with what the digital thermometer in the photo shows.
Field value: 21.0 °F
